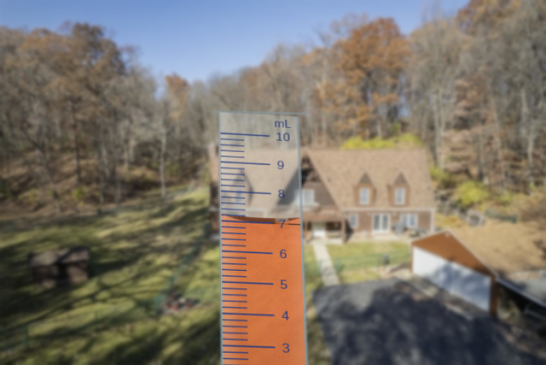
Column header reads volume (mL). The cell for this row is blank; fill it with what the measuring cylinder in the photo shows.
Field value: 7 mL
